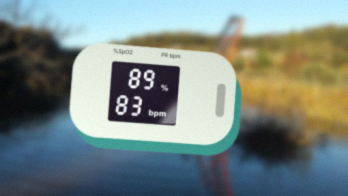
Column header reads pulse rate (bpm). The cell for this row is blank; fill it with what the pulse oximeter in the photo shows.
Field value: 83 bpm
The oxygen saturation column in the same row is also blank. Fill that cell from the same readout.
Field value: 89 %
